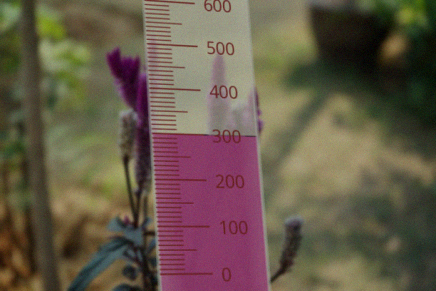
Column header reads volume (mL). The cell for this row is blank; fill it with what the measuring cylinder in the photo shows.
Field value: 300 mL
